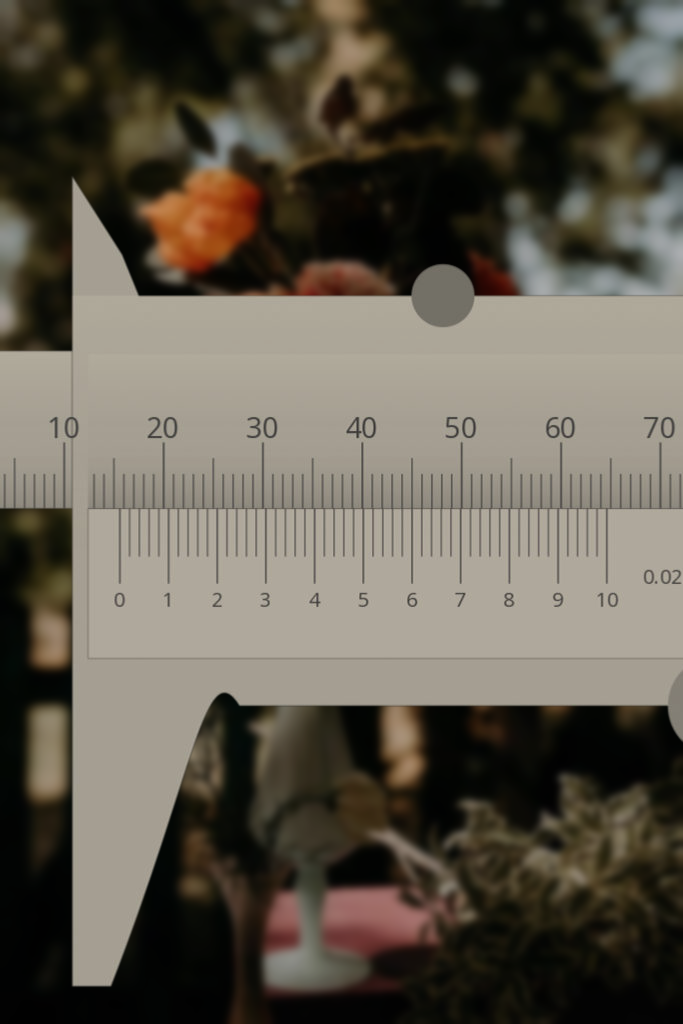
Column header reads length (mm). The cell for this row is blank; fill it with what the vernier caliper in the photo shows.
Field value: 15.6 mm
